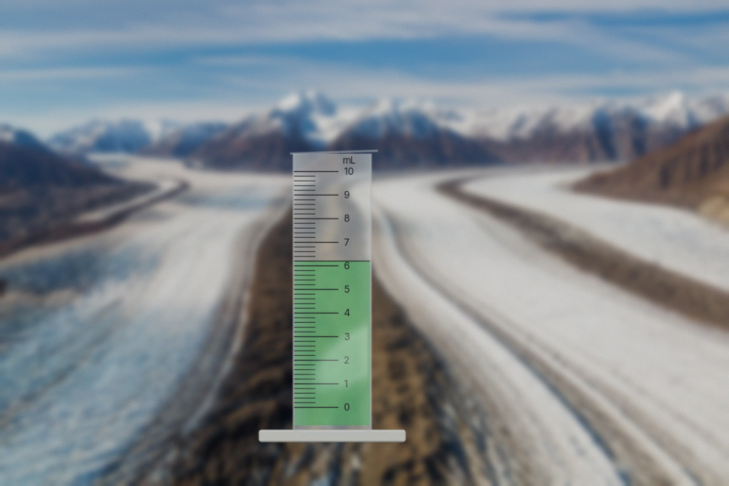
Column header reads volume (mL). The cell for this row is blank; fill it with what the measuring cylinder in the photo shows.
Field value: 6.2 mL
